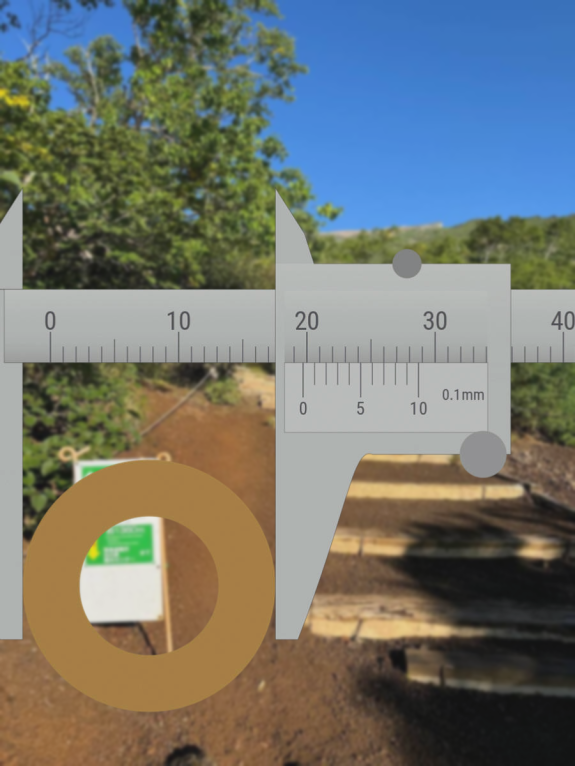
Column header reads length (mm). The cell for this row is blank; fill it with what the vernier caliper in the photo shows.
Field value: 19.7 mm
